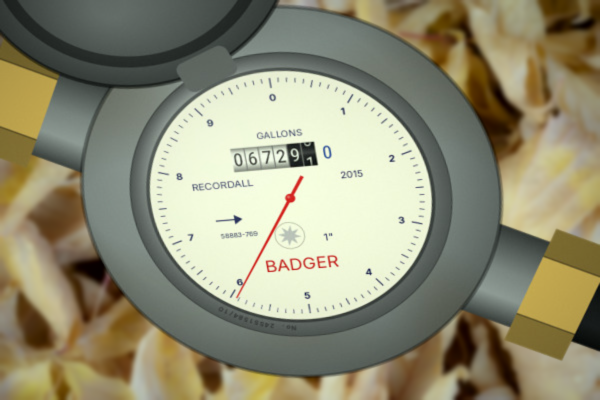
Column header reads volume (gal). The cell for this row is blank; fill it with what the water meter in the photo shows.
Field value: 672905.9 gal
